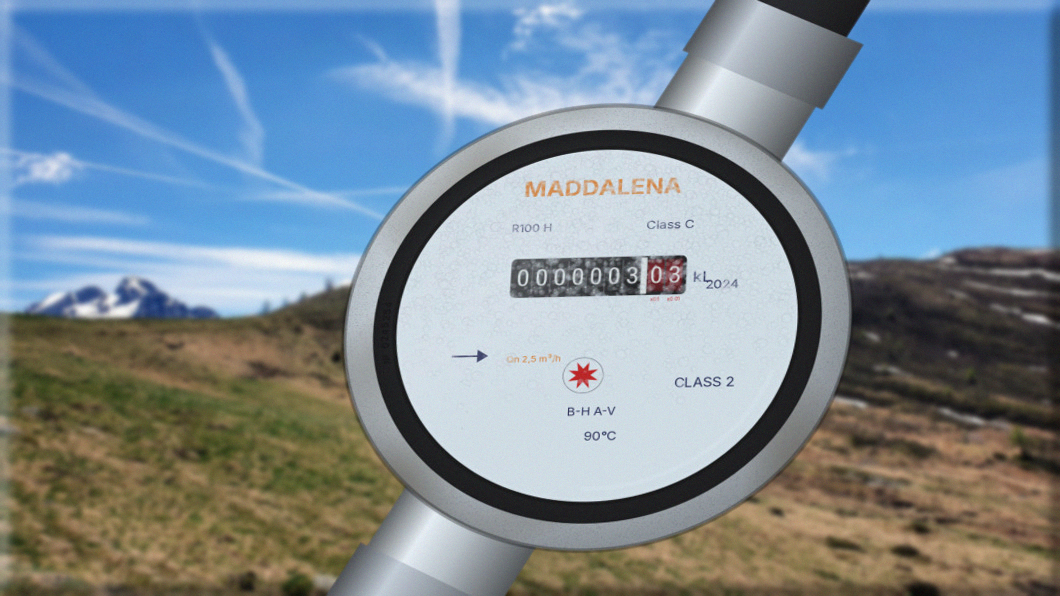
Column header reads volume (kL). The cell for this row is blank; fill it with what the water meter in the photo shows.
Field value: 3.03 kL
